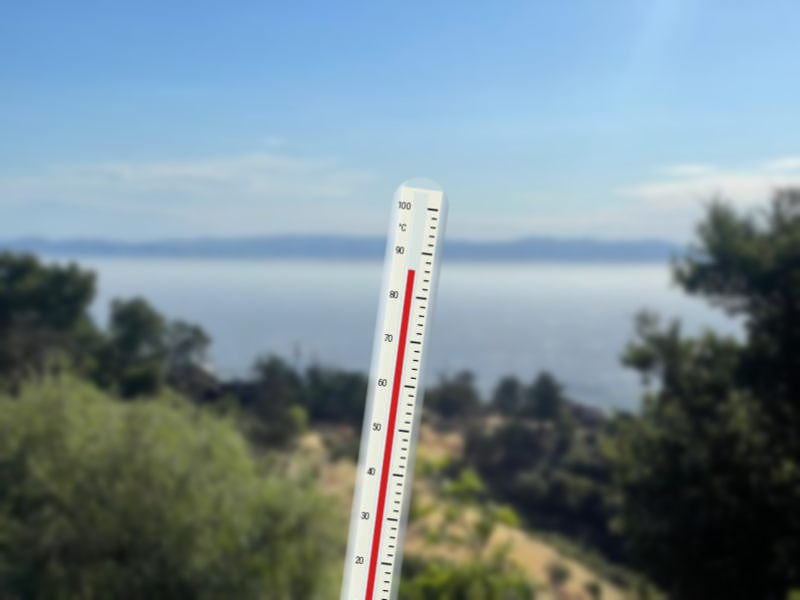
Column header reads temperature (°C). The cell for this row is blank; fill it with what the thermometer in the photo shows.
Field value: 86 °C
